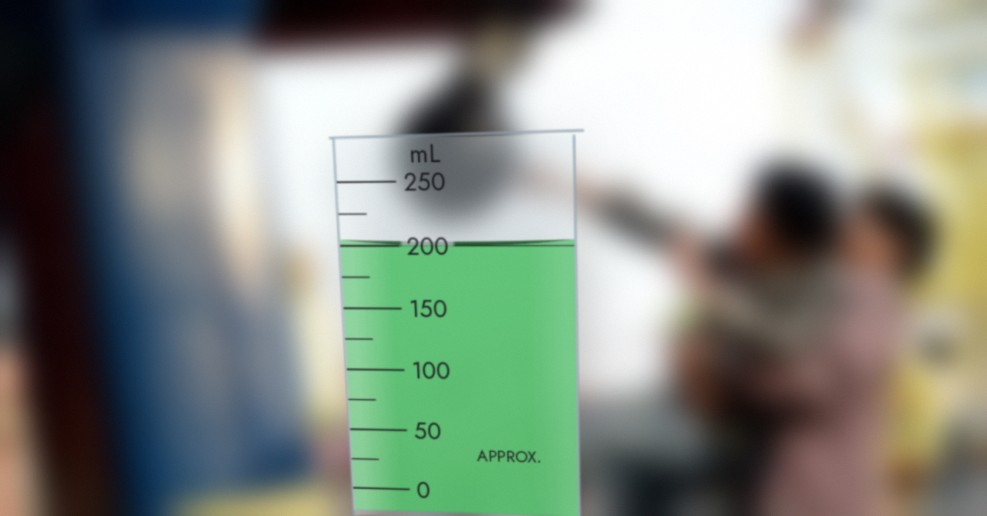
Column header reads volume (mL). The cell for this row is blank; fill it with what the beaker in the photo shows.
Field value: 200 mL
